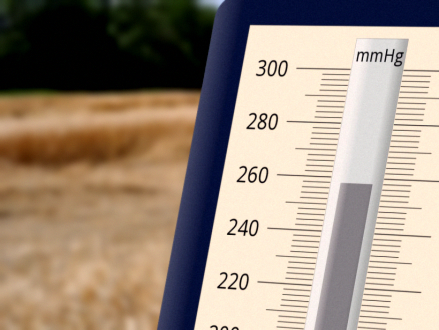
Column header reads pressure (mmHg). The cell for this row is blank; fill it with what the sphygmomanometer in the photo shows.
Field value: 258 mmHg
